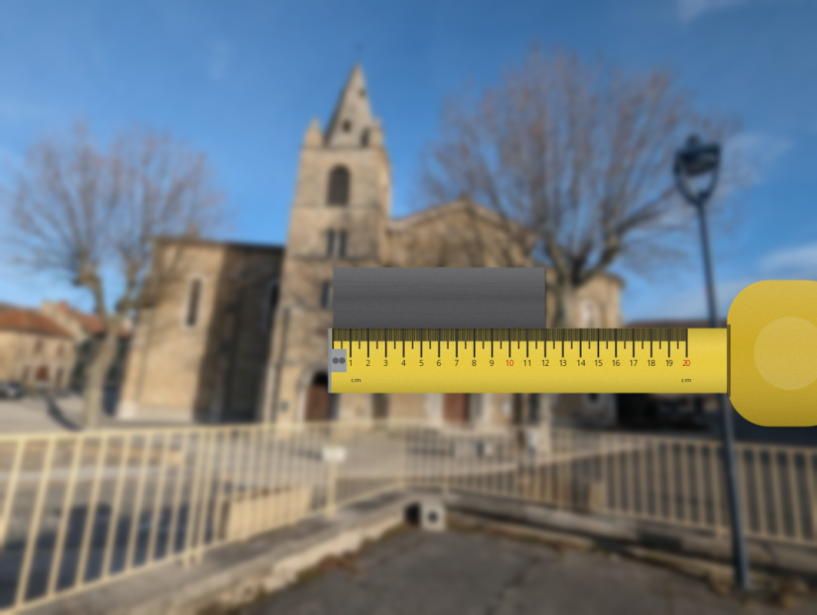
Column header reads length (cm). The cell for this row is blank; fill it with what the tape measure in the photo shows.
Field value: 12 cm
